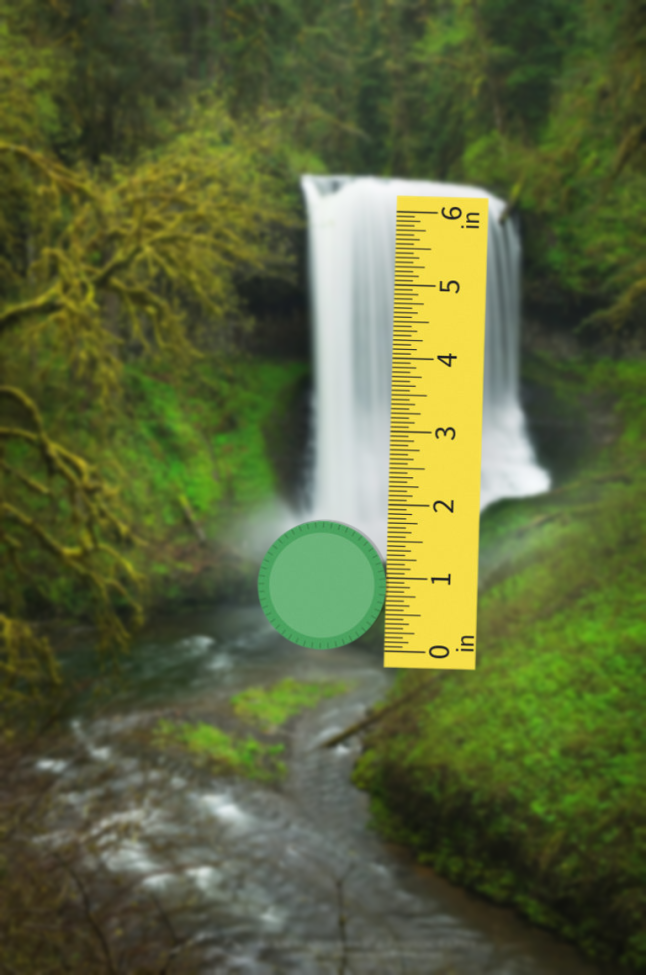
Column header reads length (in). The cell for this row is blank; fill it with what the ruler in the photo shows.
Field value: 1.75 in
